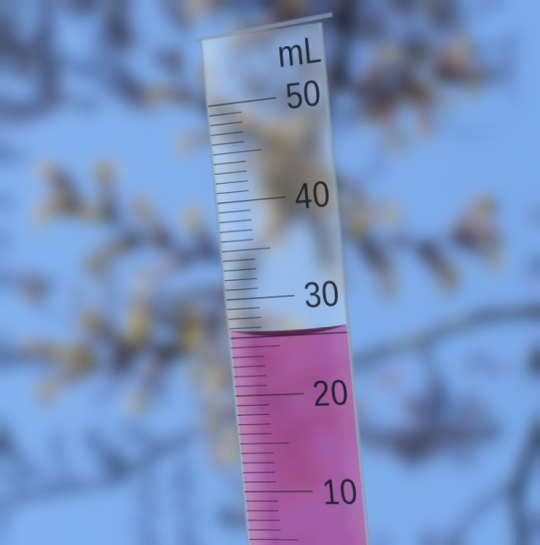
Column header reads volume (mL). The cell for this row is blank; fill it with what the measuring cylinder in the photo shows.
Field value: 26 mL
